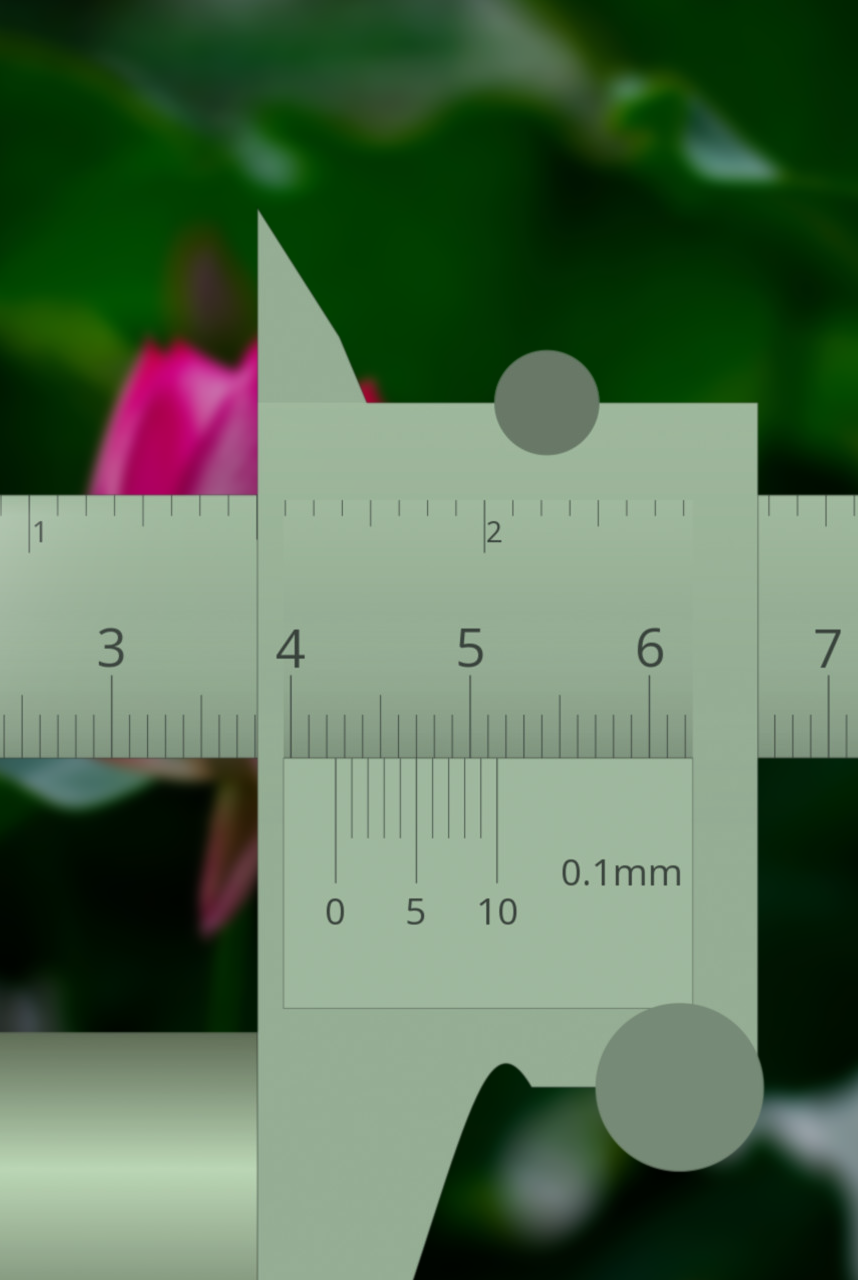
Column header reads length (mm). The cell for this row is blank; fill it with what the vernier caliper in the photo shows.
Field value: 42.5 mm
